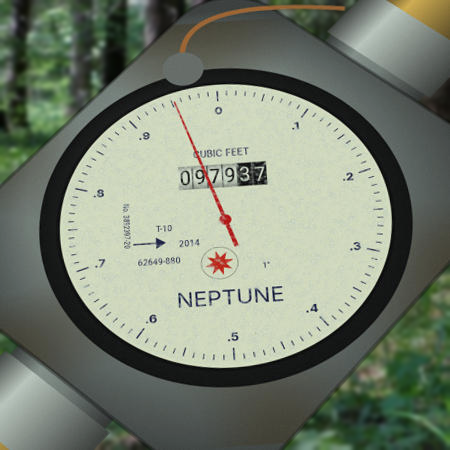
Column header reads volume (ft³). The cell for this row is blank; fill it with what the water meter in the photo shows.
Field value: 97936.95 ft³
